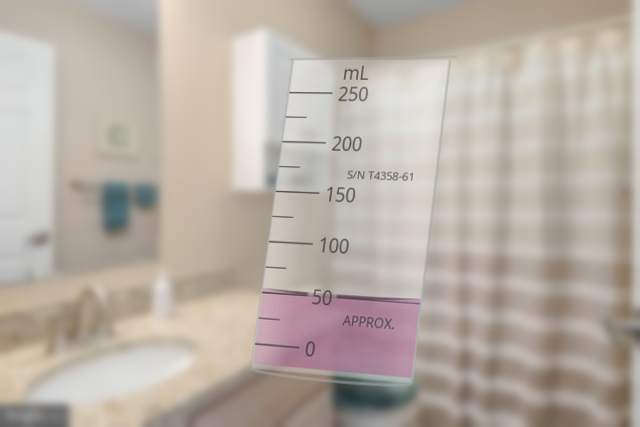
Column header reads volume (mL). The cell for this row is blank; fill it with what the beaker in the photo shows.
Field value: 50 mL
